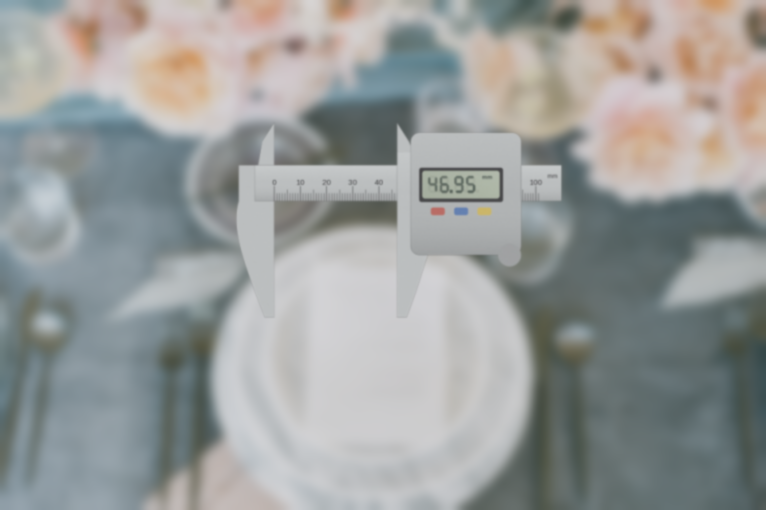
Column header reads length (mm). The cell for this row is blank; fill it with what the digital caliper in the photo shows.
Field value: 46.95 mm
